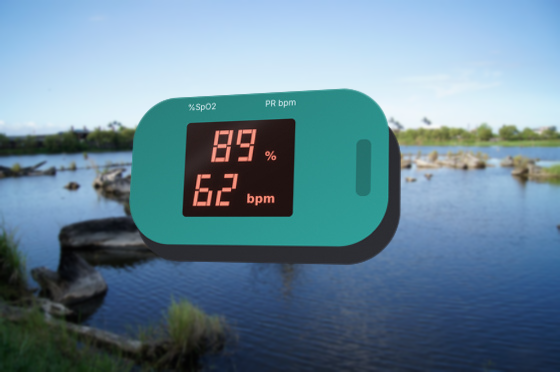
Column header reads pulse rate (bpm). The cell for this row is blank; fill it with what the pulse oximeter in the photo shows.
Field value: 62 bpm
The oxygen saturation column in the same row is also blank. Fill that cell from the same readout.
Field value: 89 %
